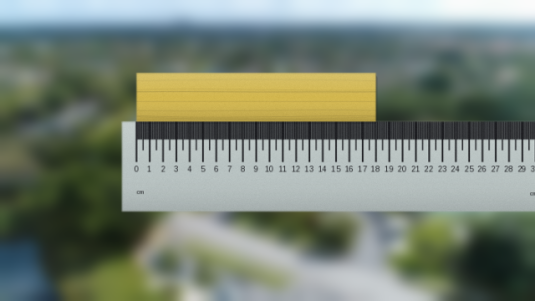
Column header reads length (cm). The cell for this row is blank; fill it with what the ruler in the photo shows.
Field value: 18 cm
